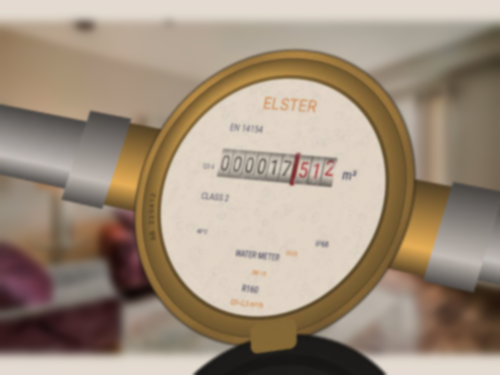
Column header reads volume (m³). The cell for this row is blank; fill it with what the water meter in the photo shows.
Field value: 17.512 m³
